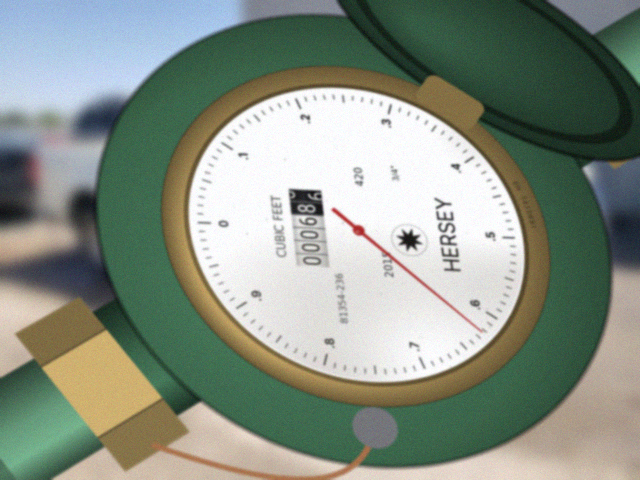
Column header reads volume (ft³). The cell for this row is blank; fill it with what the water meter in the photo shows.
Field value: 685.62 ft³
